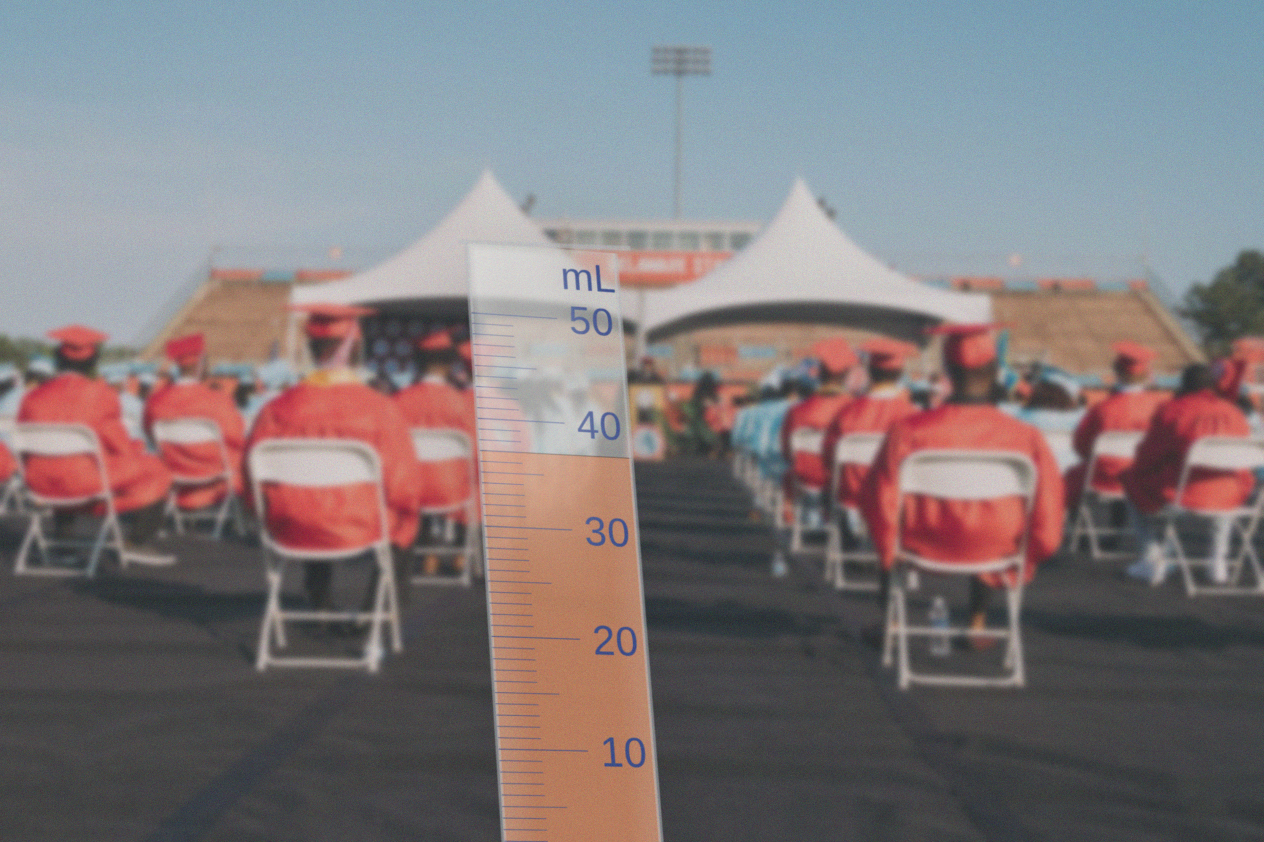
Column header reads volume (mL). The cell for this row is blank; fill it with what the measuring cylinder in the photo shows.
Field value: 37 mL
